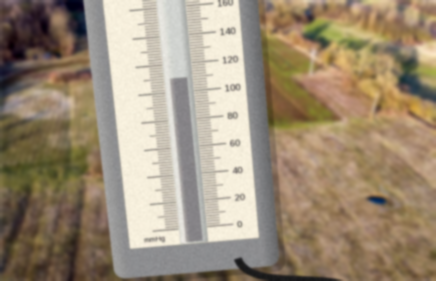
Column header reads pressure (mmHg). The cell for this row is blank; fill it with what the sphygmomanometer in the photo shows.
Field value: 110 mmHg
